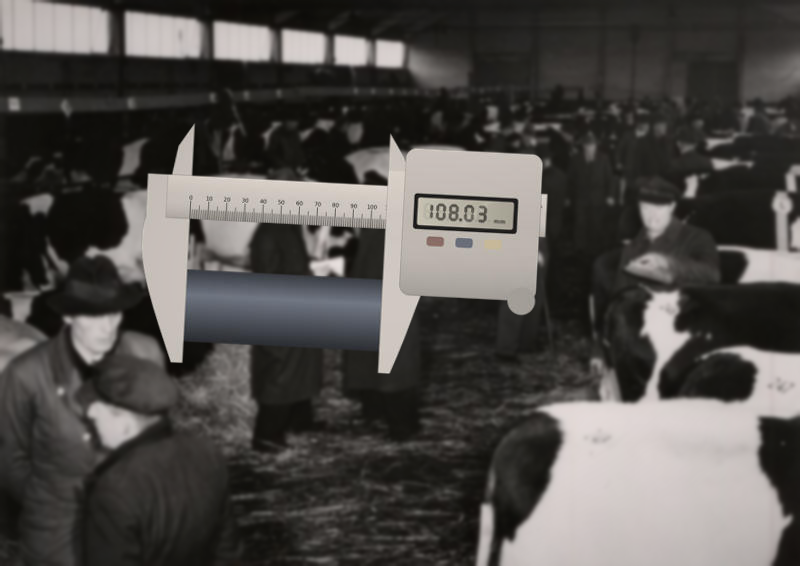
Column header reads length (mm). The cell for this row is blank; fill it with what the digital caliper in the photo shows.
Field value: 108.03 mm
